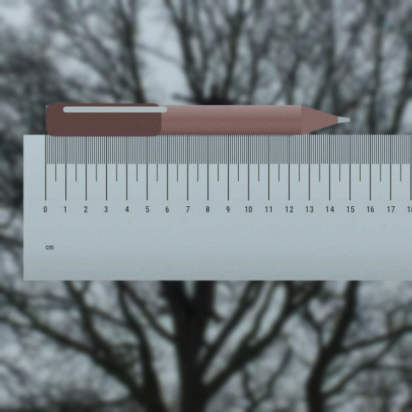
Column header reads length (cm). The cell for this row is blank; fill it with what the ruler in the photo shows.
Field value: 15 cm
